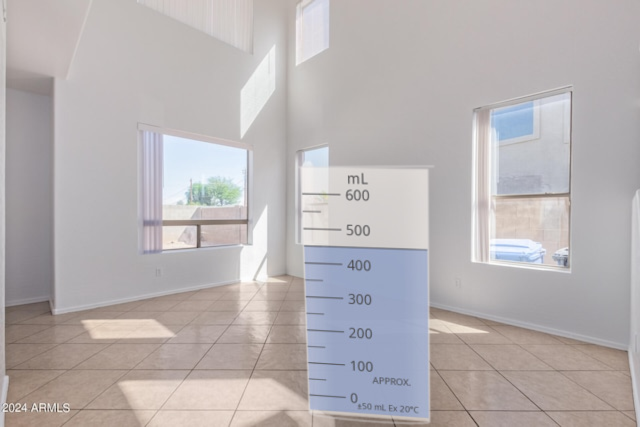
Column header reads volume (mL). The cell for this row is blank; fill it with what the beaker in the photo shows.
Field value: 450 mL
